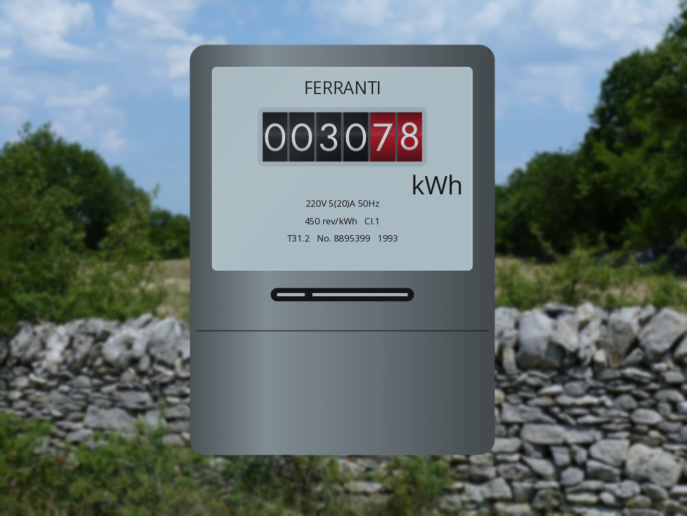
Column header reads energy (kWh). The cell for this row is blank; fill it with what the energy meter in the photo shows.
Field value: 30.78 kWh
